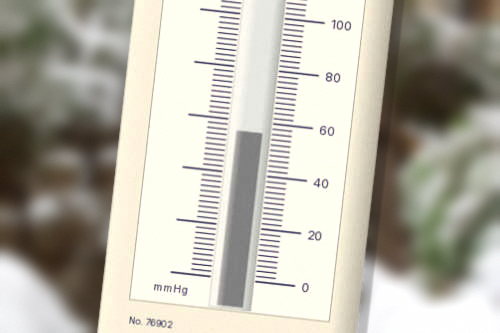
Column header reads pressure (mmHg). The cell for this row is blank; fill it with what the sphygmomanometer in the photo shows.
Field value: 56 mmHg
